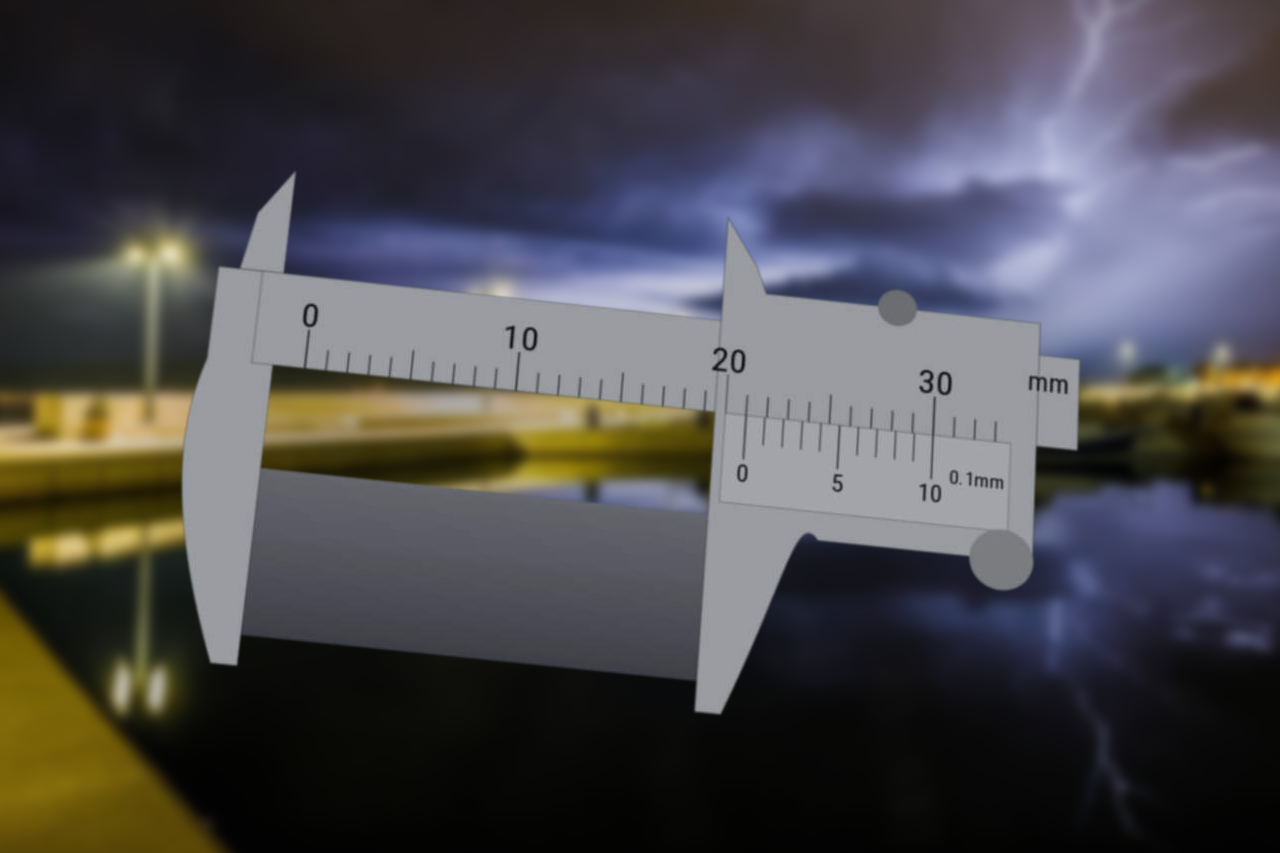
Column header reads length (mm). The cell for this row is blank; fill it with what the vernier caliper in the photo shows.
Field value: 21.0 mm
